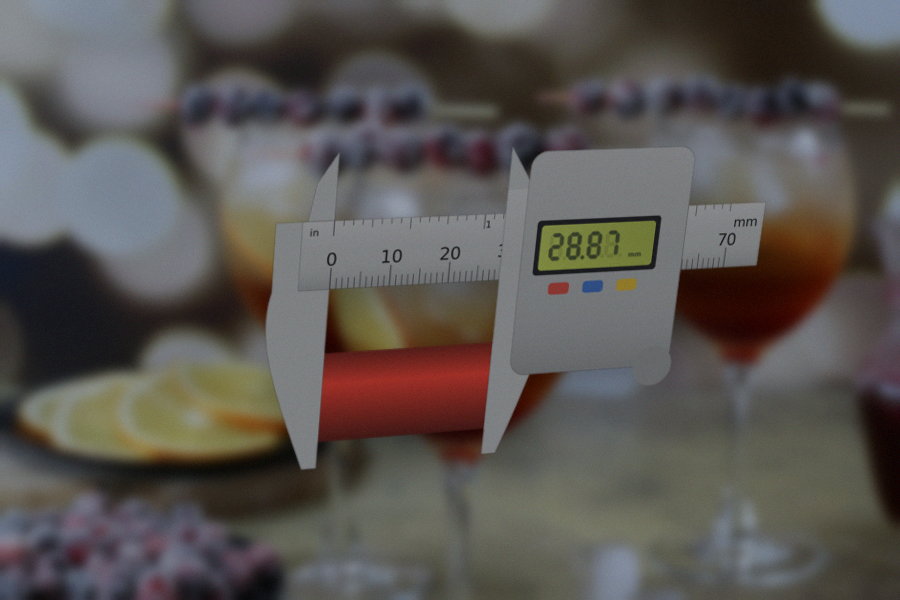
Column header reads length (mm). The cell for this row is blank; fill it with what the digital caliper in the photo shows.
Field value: 28.87 mm
